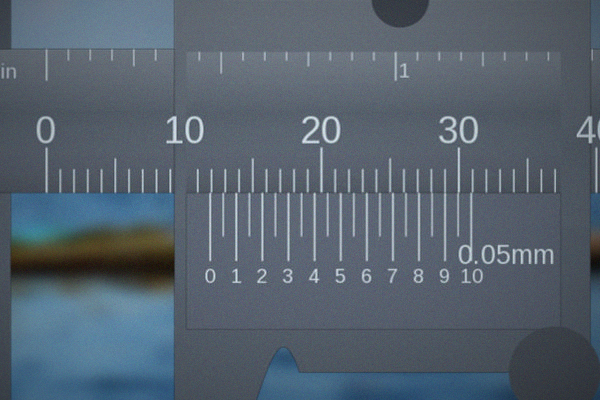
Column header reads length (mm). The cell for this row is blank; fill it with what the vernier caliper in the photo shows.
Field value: 11.9 mm
